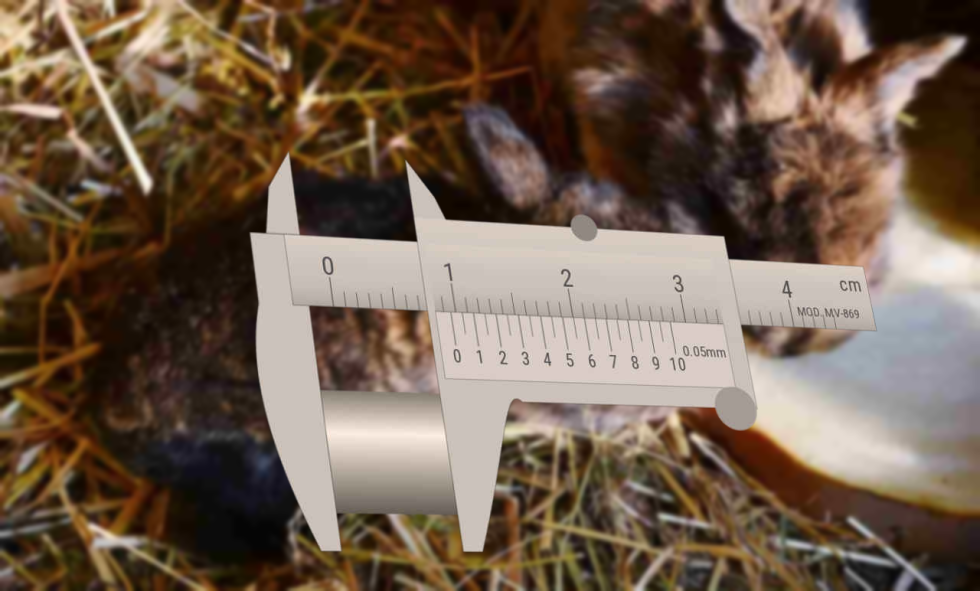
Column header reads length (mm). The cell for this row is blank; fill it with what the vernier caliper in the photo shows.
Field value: 9.6 mm
